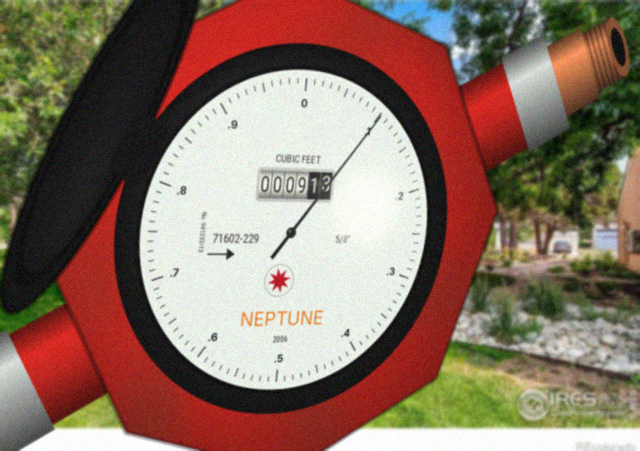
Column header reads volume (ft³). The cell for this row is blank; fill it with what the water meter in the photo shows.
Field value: 913.10 ft³
